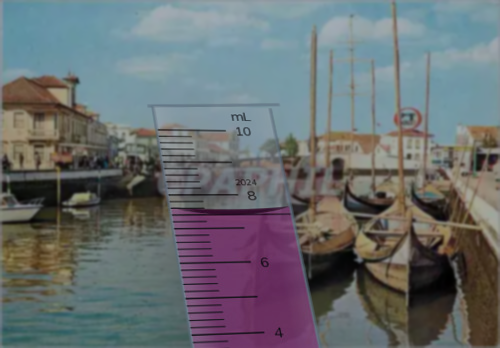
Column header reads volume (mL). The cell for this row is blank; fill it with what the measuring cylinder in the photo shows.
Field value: 7.4 mL
